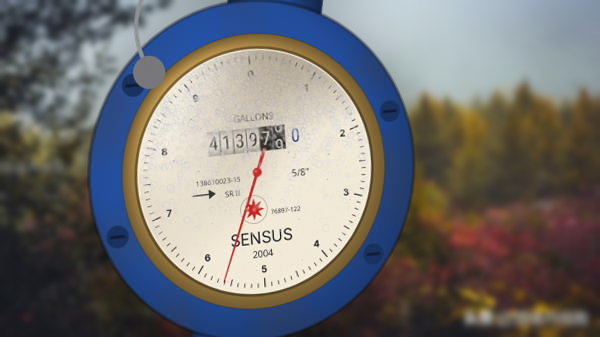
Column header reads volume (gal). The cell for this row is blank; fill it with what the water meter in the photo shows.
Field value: 4139785.6 gal
